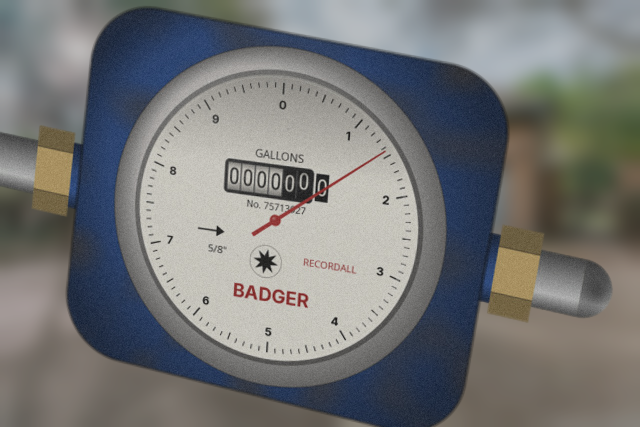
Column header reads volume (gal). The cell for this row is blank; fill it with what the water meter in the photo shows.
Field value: 1.4 gal
